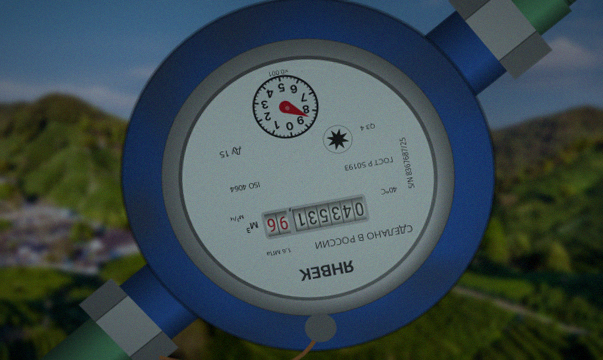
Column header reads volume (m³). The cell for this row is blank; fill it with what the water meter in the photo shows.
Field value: 43531.968 m³
